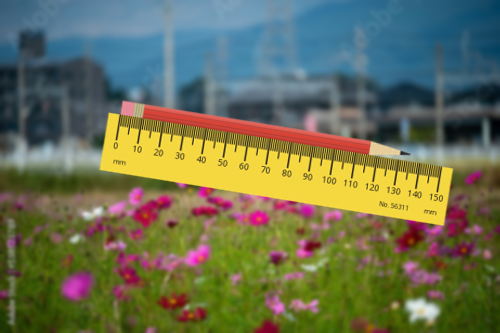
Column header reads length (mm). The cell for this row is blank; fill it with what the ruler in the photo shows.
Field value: 135 mm
